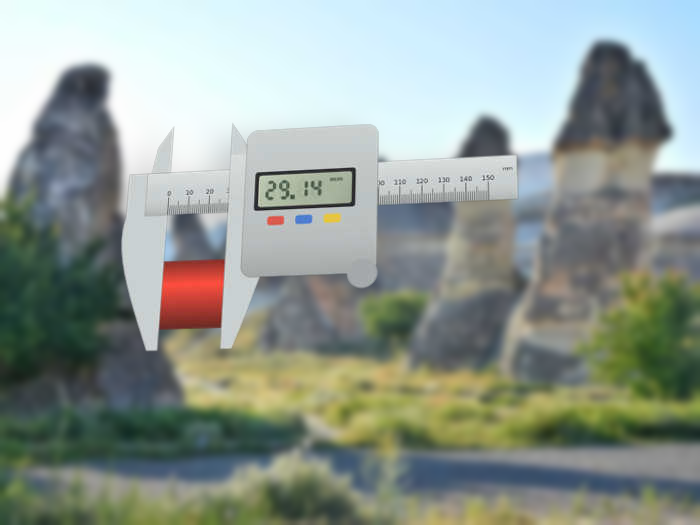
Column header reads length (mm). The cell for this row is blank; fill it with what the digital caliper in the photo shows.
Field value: 29.14 mm
